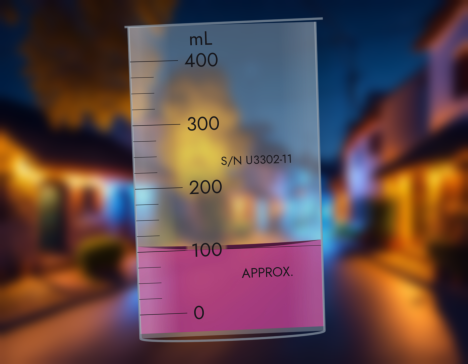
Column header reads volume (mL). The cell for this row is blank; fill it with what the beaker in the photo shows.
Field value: 100 mL
